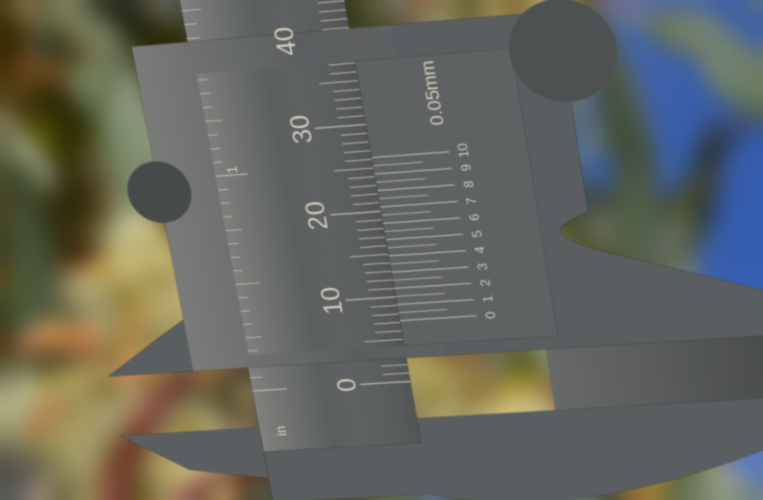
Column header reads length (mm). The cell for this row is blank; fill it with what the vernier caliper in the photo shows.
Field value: 7.2 mm
